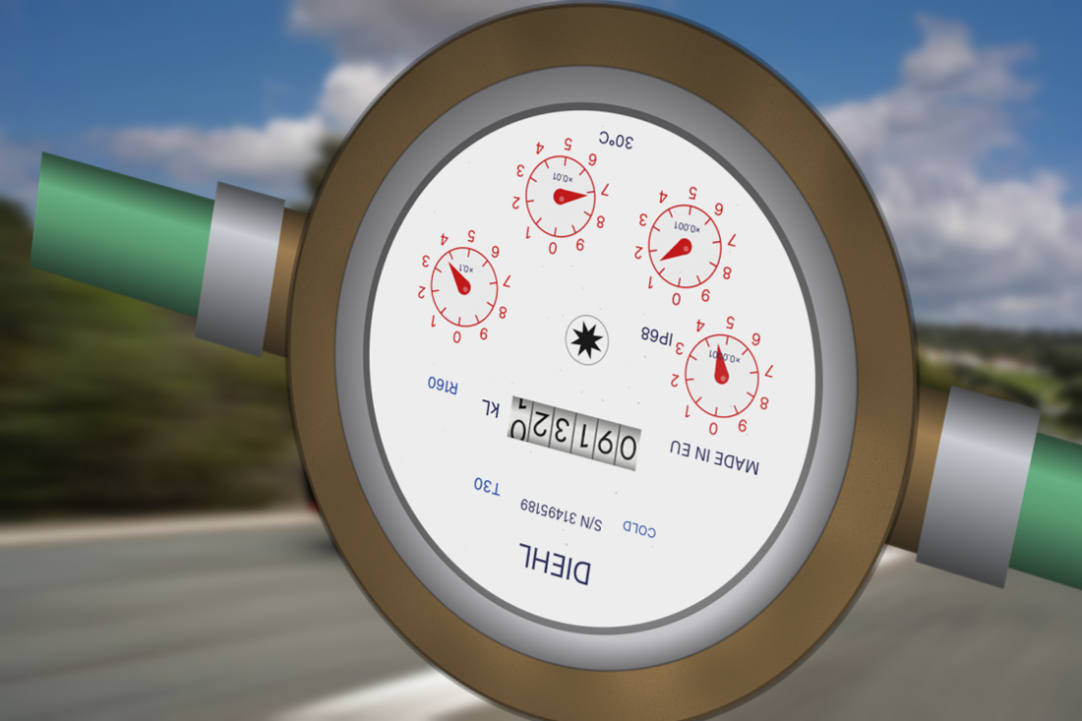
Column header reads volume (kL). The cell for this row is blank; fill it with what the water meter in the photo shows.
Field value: 91320.3714 kL
